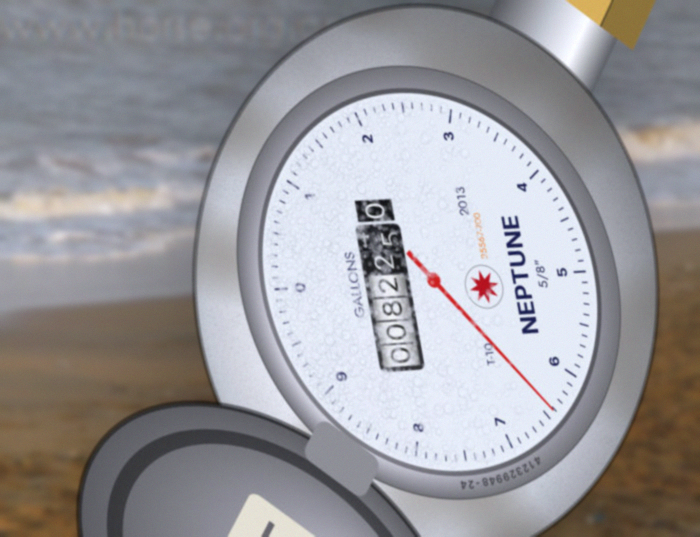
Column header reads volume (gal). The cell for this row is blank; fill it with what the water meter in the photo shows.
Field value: 82246.4 gal
